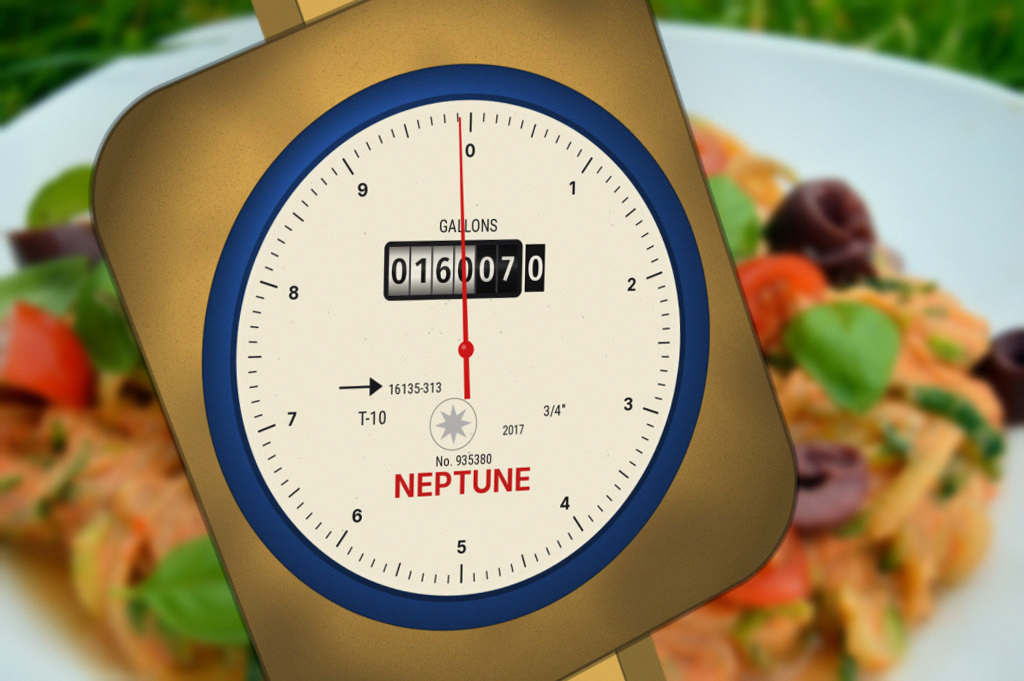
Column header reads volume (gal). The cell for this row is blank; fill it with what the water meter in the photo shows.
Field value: 160069.9 gal
